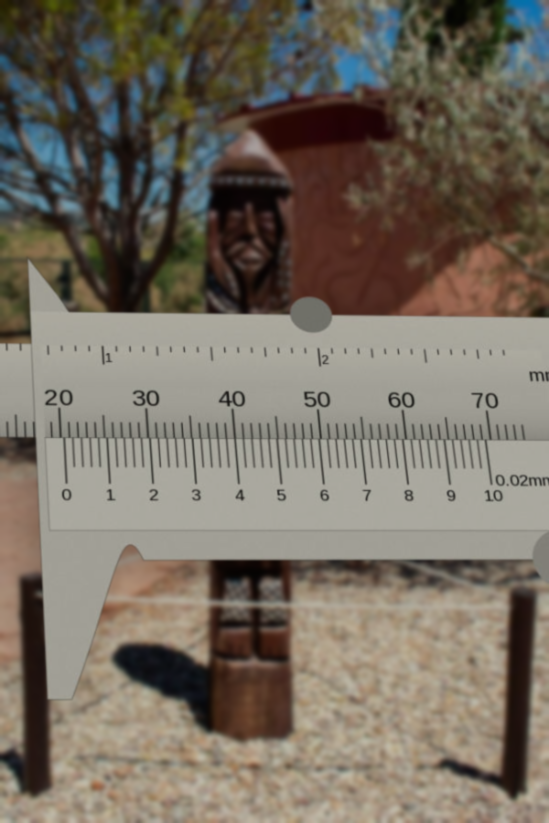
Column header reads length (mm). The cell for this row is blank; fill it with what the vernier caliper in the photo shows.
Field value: 20.4 mm
